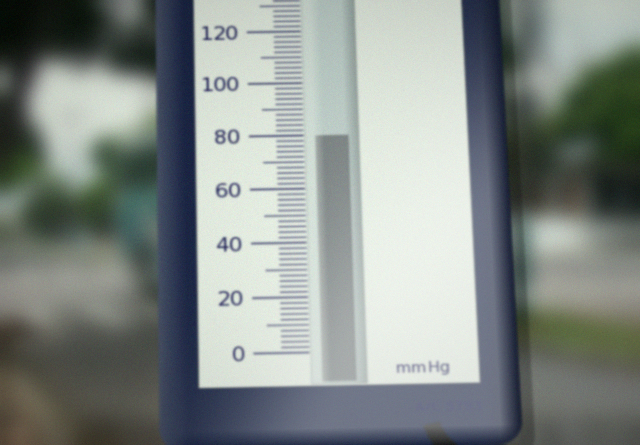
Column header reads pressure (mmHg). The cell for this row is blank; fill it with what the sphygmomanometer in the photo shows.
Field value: 80 mmHg
